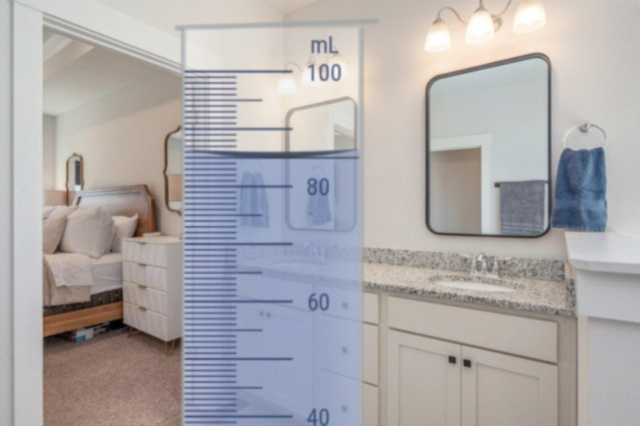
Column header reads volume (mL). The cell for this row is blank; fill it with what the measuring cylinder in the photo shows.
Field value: 85 mL
